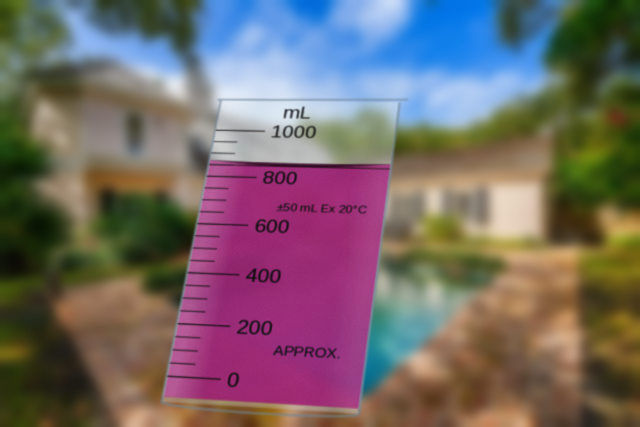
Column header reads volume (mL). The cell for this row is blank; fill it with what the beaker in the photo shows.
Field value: 850 mL
